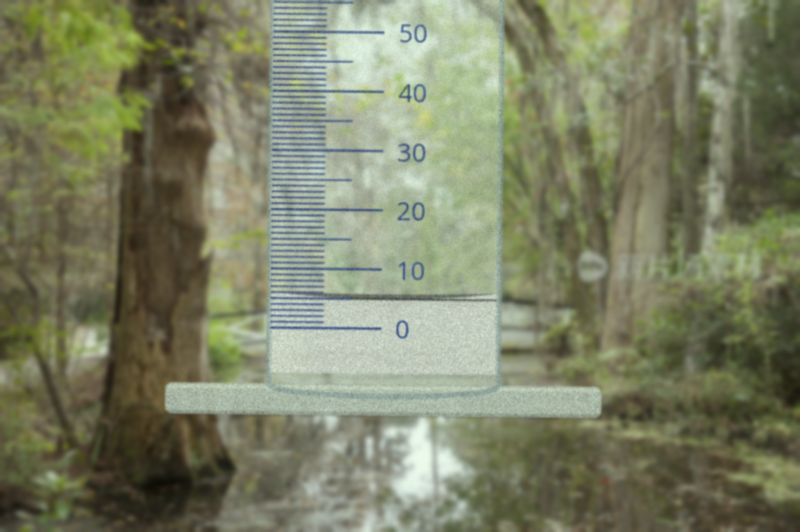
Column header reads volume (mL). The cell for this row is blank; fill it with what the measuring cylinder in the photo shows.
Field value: 5 mL
